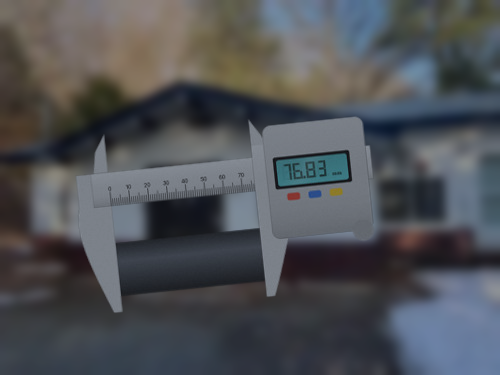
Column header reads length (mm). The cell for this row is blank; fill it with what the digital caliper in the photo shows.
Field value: 76.83 mm
